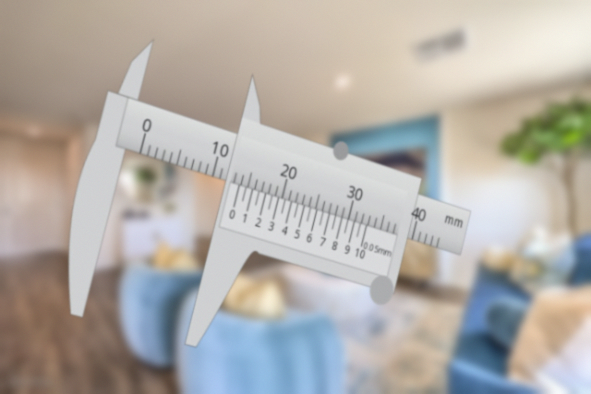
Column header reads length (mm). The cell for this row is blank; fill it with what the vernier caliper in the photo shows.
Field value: 13.8 mm
